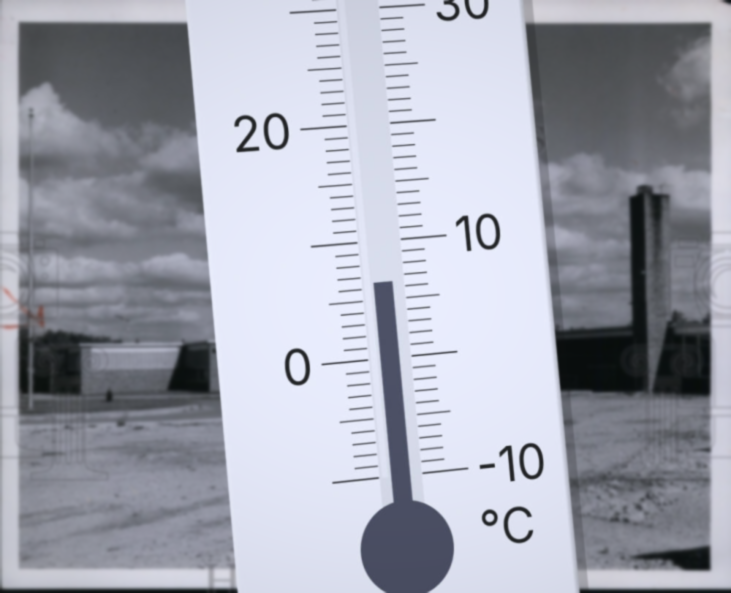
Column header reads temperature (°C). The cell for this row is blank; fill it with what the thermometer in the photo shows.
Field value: 6.5 °C
